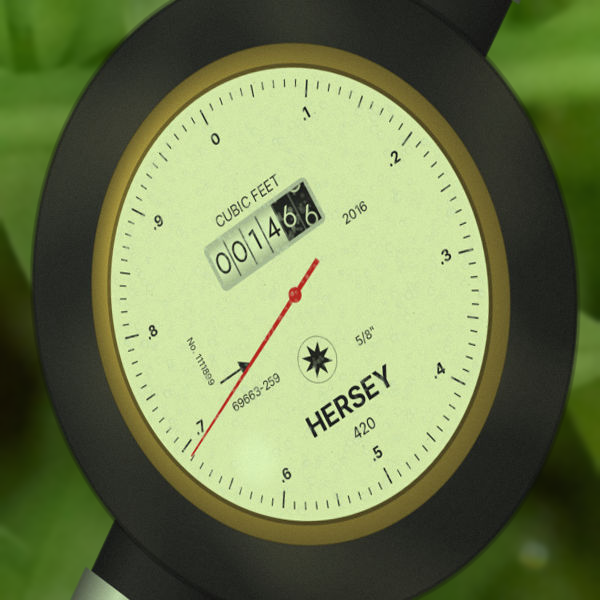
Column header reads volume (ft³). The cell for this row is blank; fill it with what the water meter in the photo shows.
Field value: 1465.69 ft³
